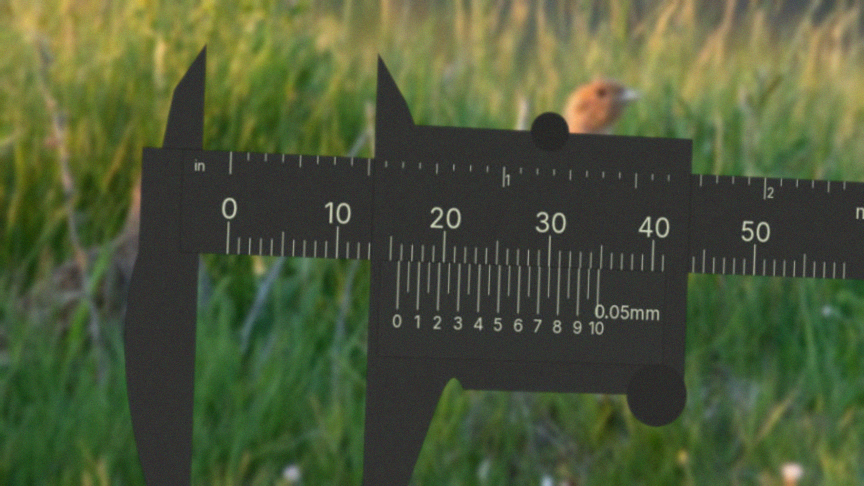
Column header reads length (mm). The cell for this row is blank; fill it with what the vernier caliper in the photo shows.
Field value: 15.8 mm
